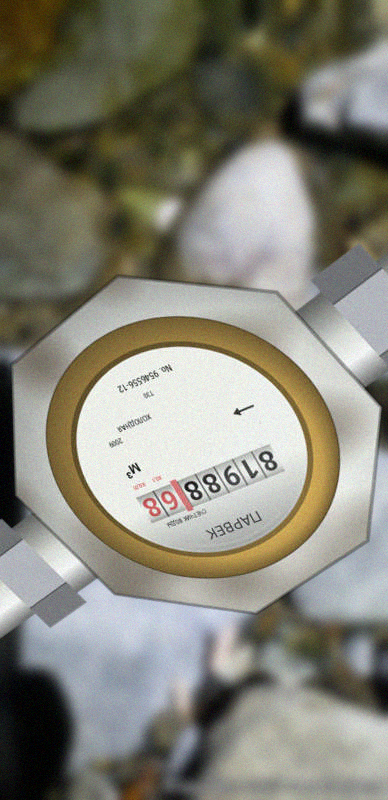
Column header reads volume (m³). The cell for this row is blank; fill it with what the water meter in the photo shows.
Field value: 81988.68 m³
